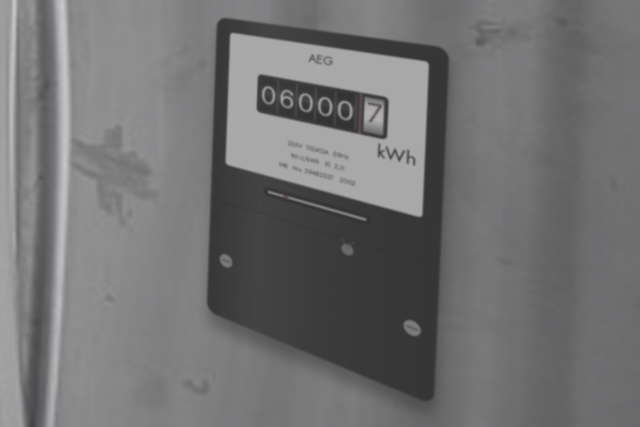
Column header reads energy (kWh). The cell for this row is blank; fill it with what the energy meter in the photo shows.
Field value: 6000.7 kWh
